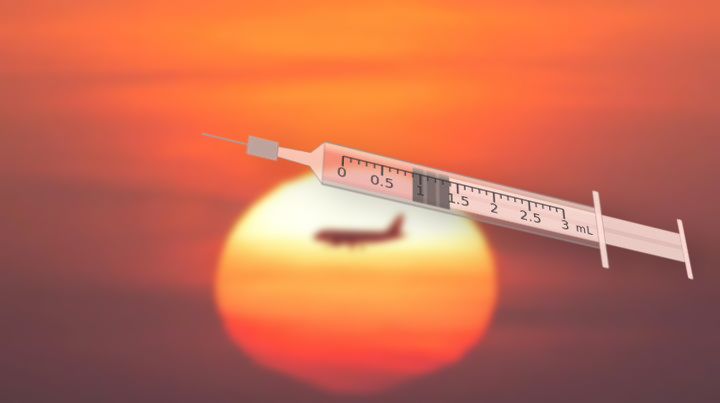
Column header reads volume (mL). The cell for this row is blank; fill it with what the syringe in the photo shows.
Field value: 0.9 mL
